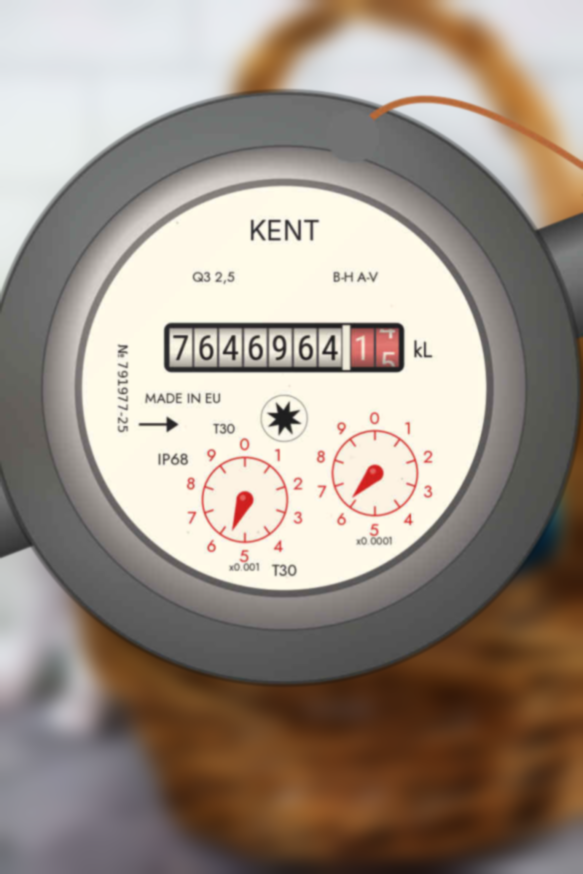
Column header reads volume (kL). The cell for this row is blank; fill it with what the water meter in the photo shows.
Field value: 7646964.1456 kL
